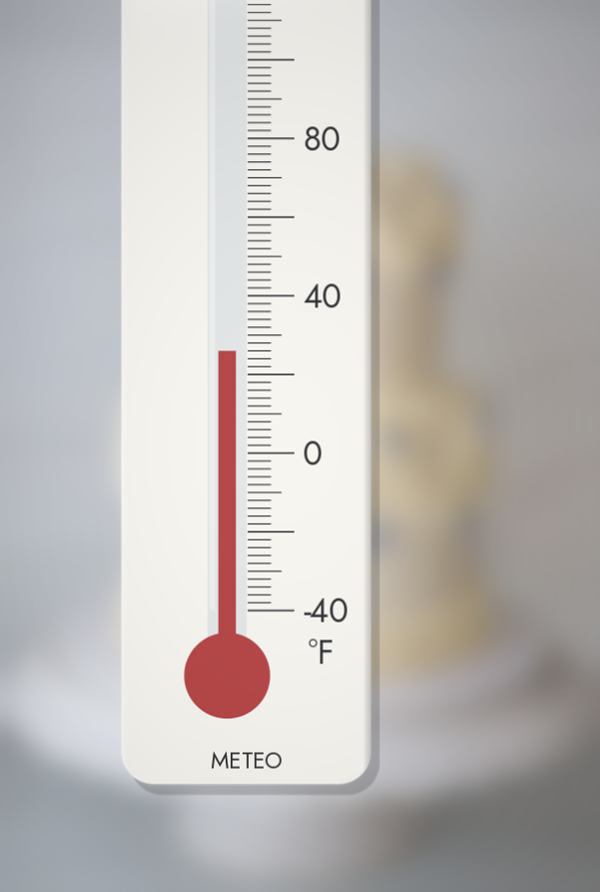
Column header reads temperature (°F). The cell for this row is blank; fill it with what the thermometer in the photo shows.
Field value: 26 °F
